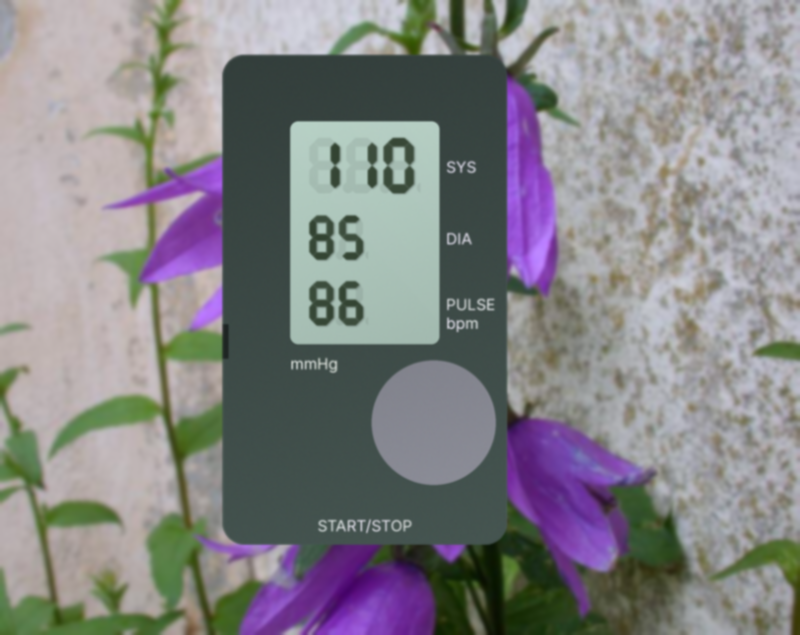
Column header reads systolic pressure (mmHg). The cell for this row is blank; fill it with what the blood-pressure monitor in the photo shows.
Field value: 110 mmHg
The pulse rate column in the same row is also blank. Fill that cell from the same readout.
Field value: 86 bpm
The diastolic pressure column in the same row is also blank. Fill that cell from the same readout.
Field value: 85 mmHg
